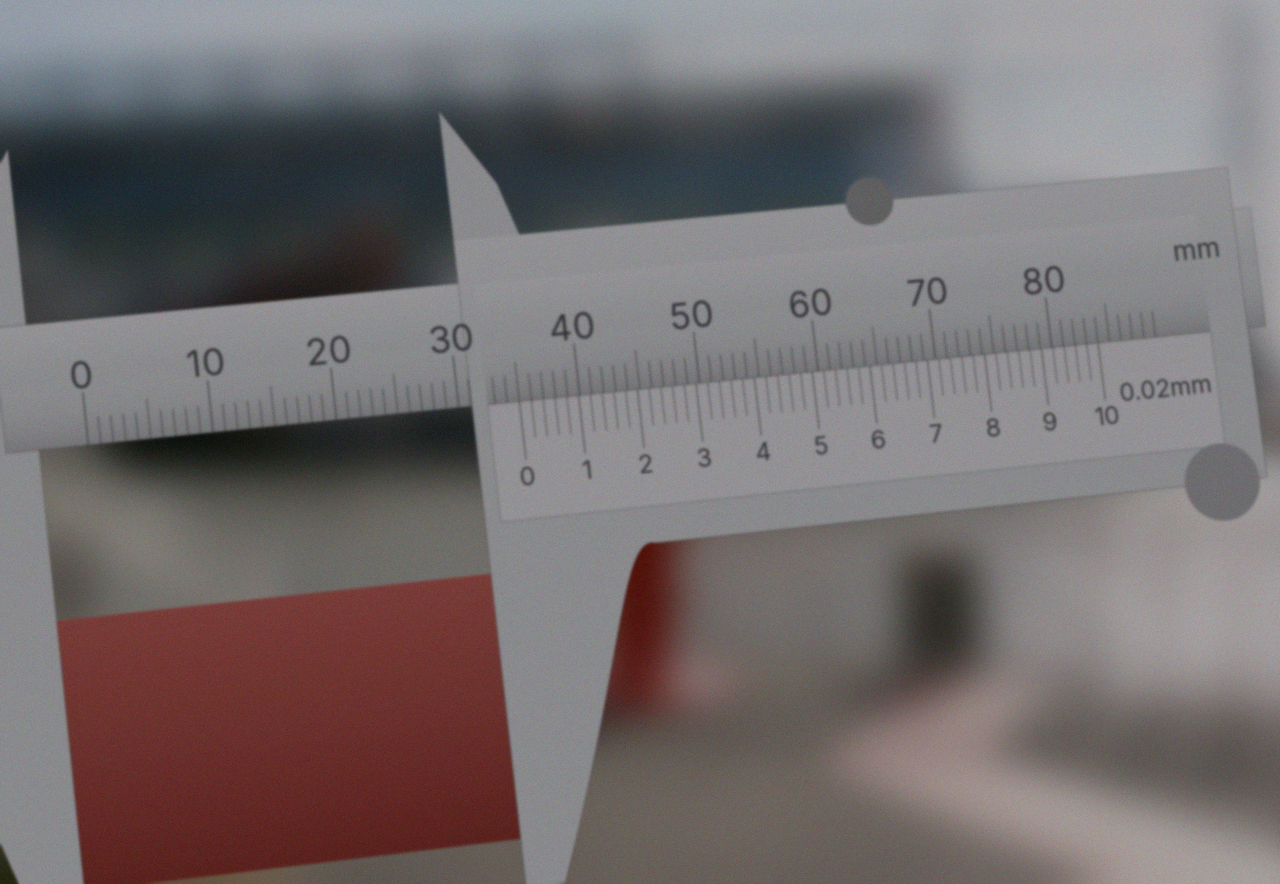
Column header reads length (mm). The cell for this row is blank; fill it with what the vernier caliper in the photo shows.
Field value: 35.0 mm
